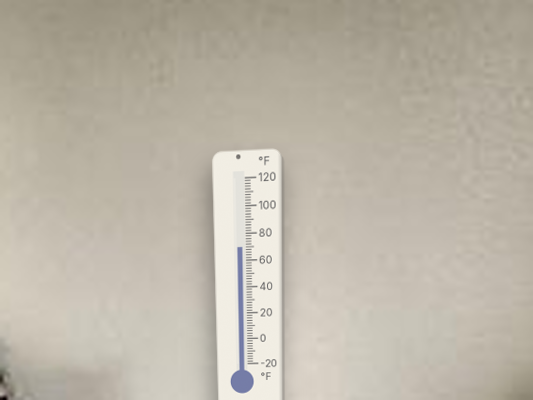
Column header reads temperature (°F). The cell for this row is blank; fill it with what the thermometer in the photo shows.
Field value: 70 °F
